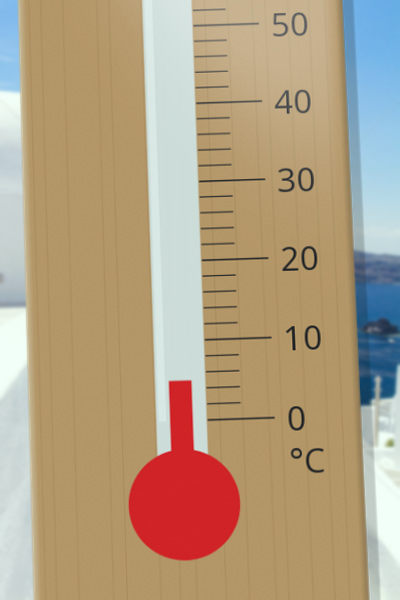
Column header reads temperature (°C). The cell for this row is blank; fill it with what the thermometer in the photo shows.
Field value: 5 °C
